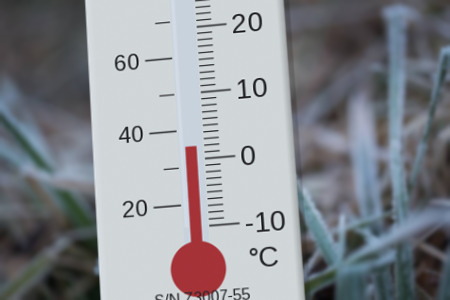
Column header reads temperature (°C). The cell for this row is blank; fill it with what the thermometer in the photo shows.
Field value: 2 °C
